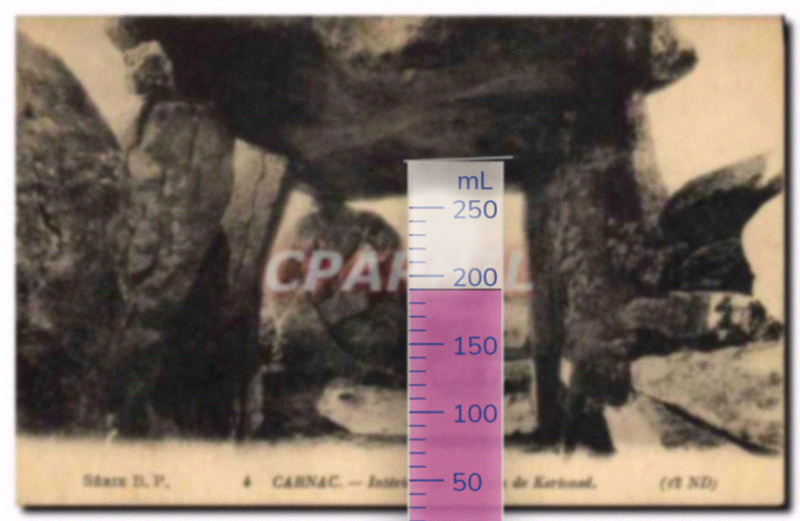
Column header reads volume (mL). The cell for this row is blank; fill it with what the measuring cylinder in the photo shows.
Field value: 190 mL
